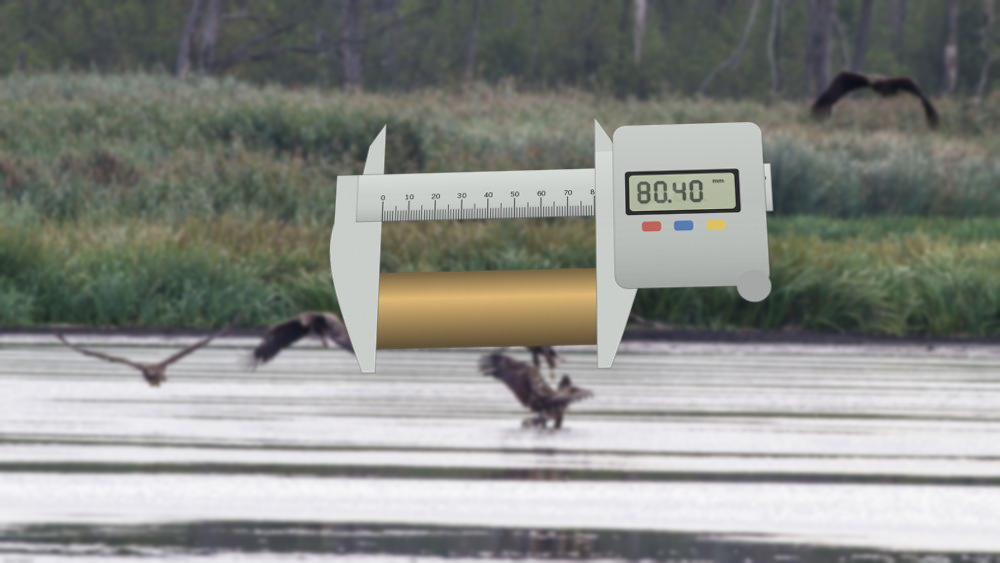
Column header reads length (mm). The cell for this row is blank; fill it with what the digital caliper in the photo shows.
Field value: 80.40 mm
